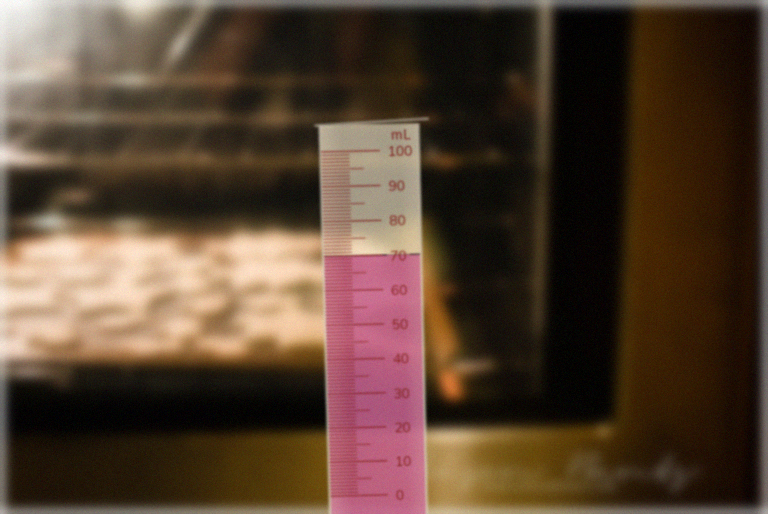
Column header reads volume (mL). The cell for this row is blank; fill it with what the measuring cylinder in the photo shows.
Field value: 70 mL
